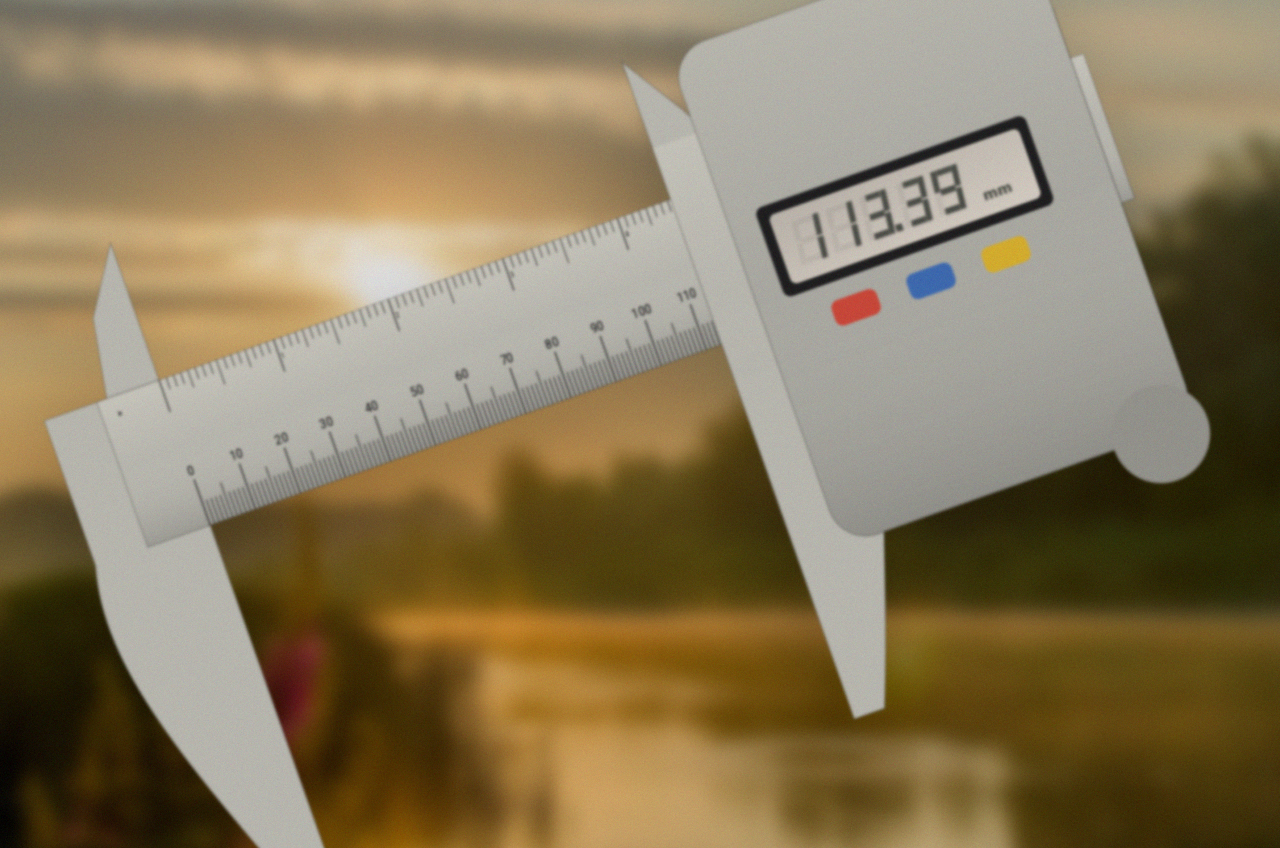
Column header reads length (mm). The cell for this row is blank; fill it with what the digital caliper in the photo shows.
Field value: 113.39 mm
